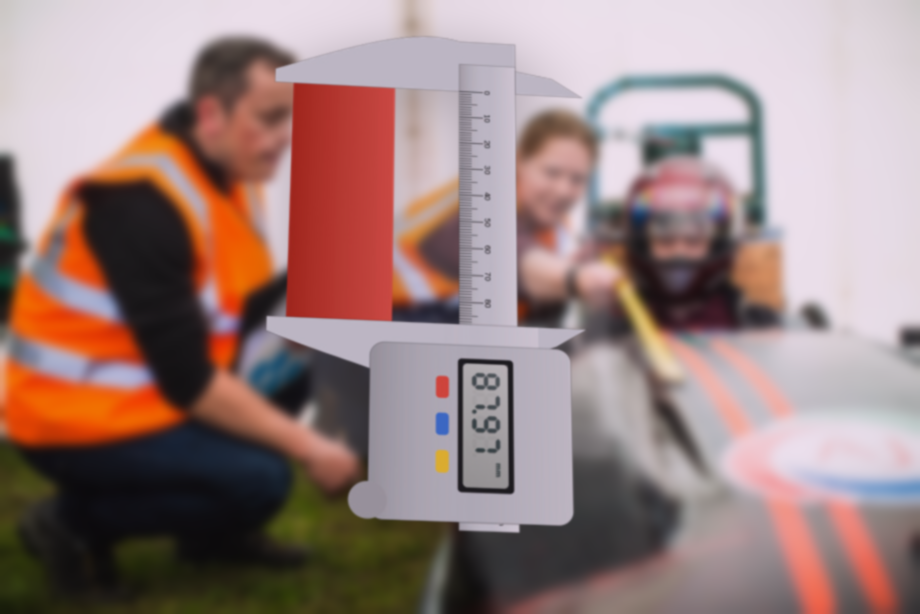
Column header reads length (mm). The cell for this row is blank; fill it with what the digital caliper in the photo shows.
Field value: 87.97 mm
